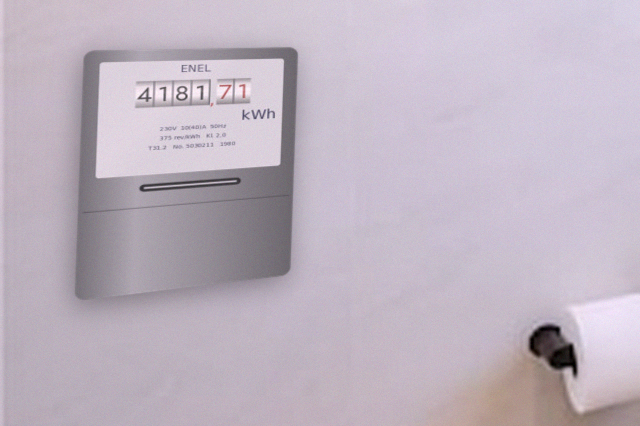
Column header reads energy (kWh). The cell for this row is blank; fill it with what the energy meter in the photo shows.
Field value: 4181.71 kWh
